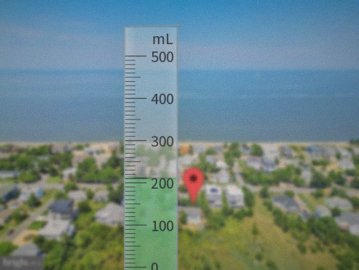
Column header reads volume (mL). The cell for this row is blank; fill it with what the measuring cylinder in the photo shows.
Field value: 210 mL
